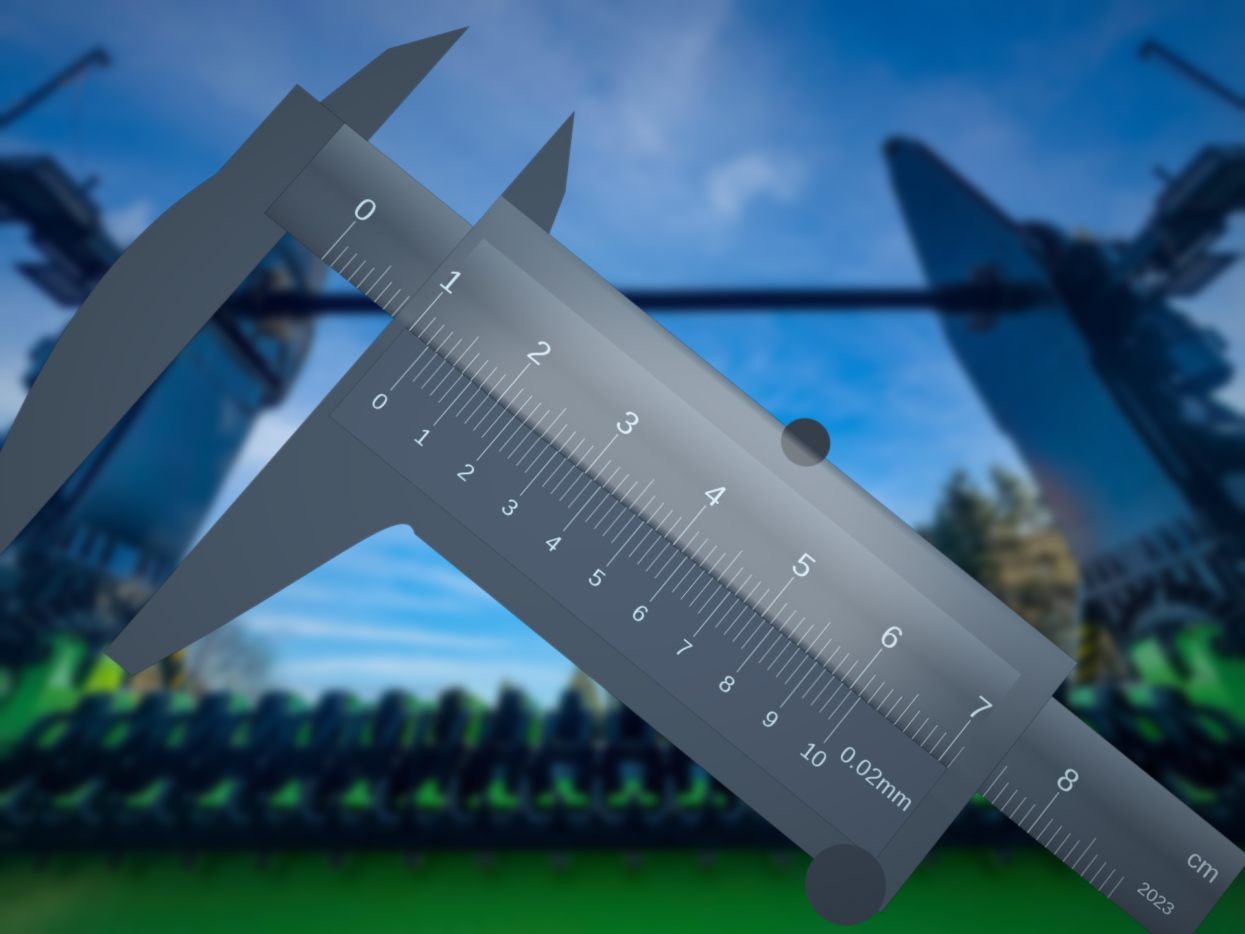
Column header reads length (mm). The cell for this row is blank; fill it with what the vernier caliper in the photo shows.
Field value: 12.2 mm
